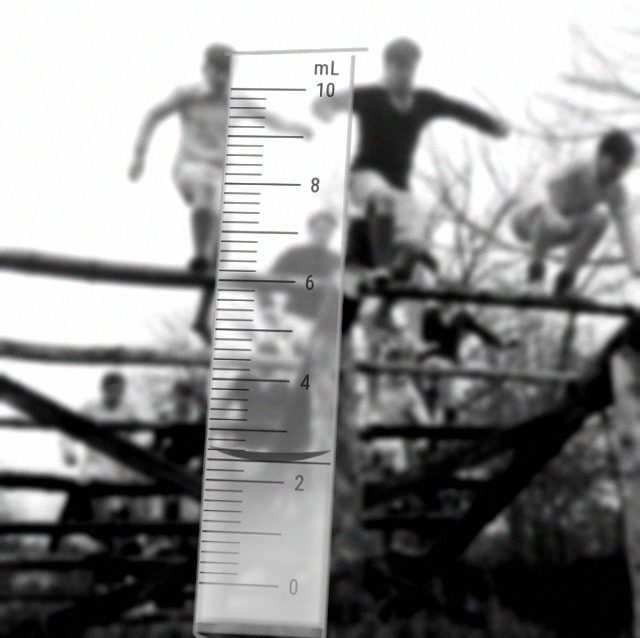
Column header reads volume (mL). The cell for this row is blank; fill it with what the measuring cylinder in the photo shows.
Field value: 2.4 mL
